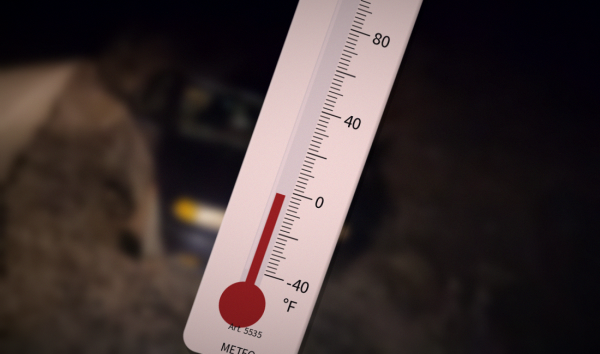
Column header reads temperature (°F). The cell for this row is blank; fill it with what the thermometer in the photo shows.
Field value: -2 °F
